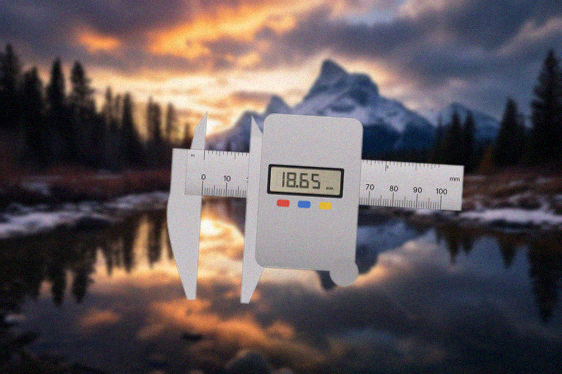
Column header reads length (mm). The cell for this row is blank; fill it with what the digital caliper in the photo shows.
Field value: 18.65 mm
